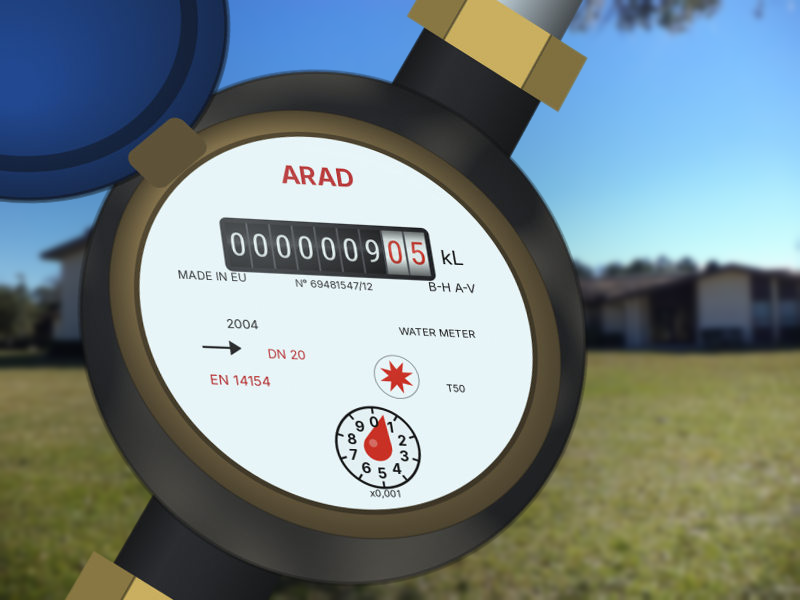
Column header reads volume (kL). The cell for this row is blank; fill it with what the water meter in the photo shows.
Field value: 9.050 kL
